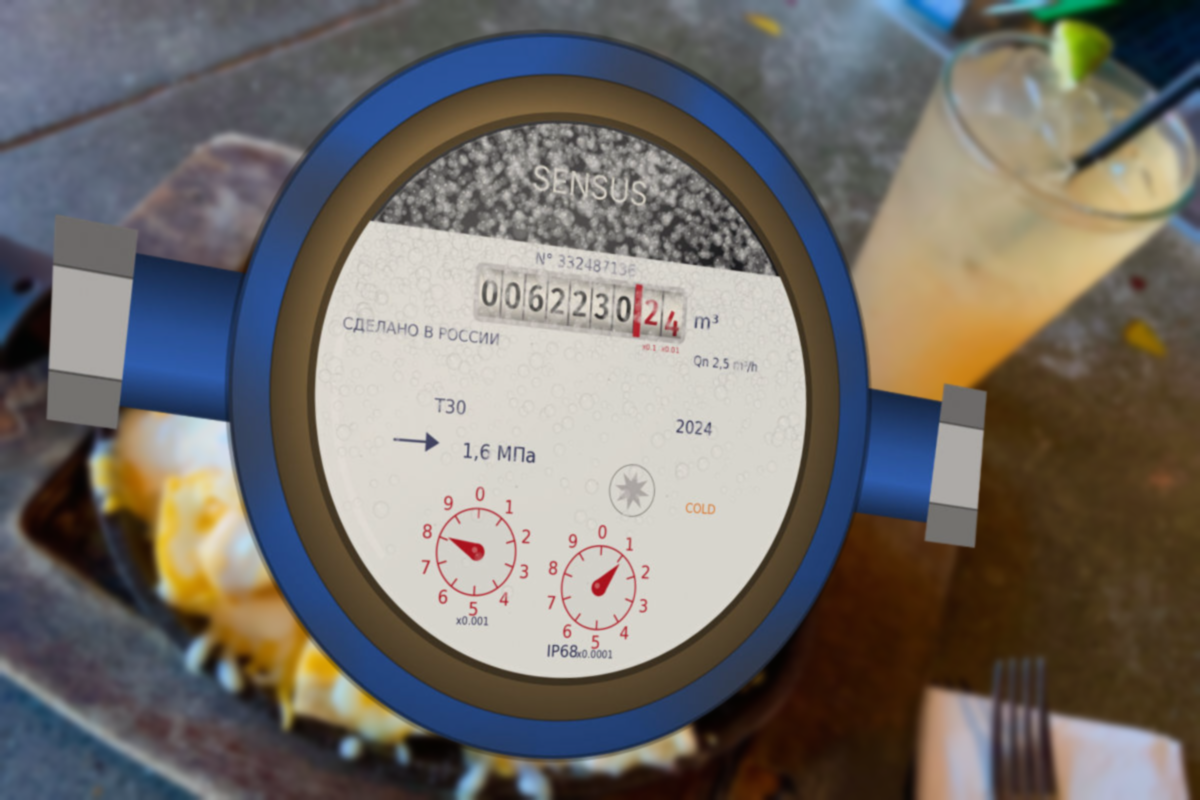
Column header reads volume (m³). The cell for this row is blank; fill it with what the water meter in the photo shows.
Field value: 62230.2381 m³
